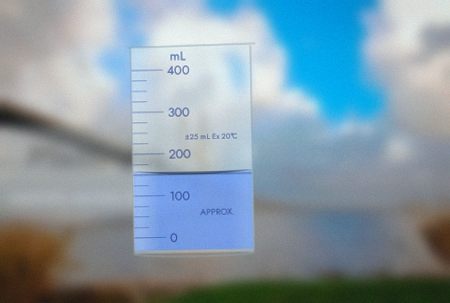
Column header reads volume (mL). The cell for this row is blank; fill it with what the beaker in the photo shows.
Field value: 150 mL
